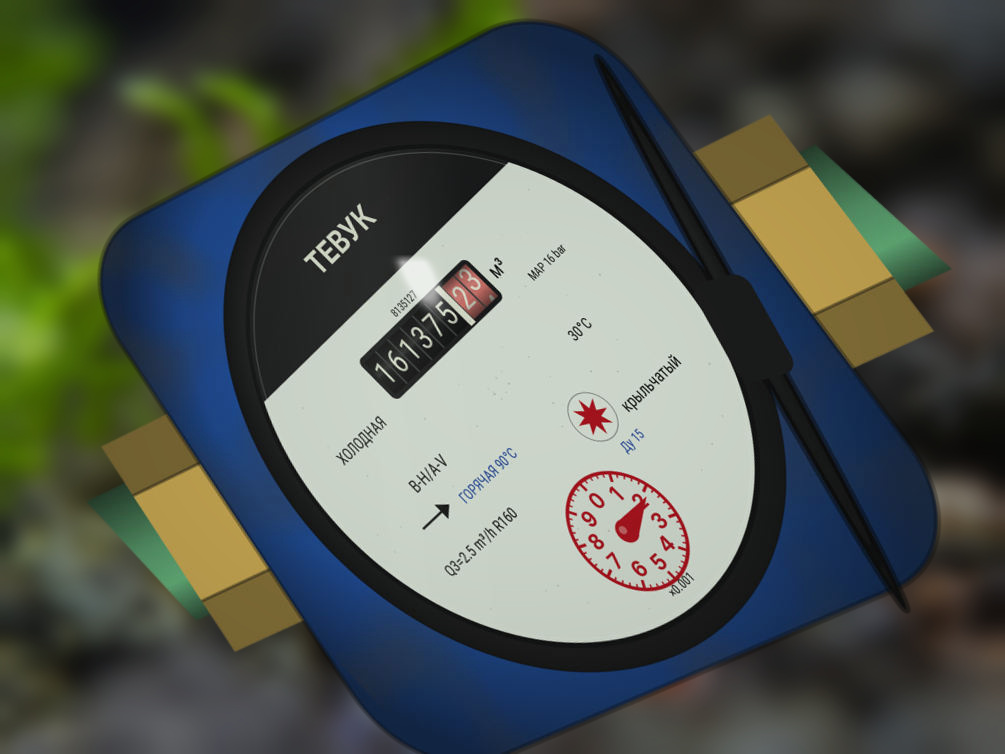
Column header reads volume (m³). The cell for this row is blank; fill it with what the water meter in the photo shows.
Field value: 161375.232 m³
